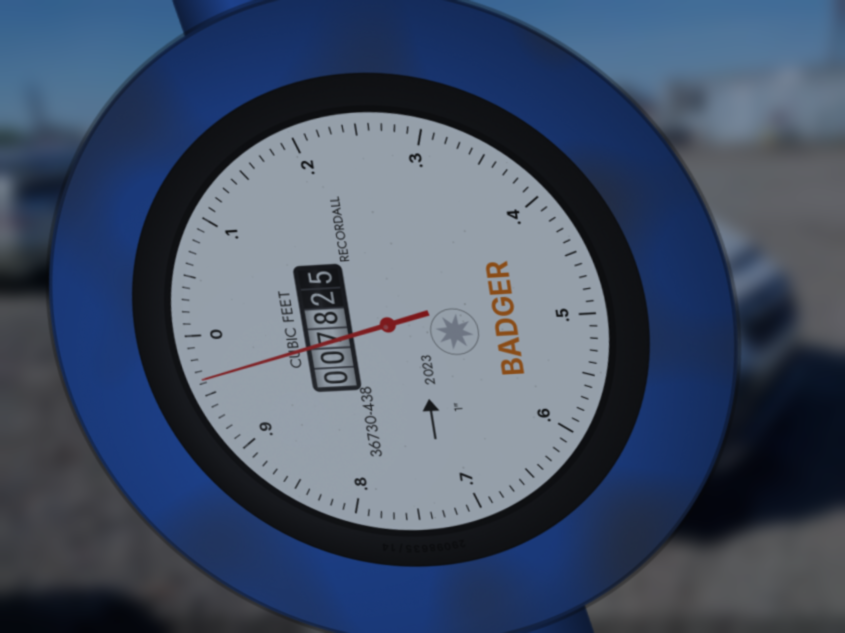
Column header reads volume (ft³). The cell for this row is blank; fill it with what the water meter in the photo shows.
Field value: 7824.96 ft³
